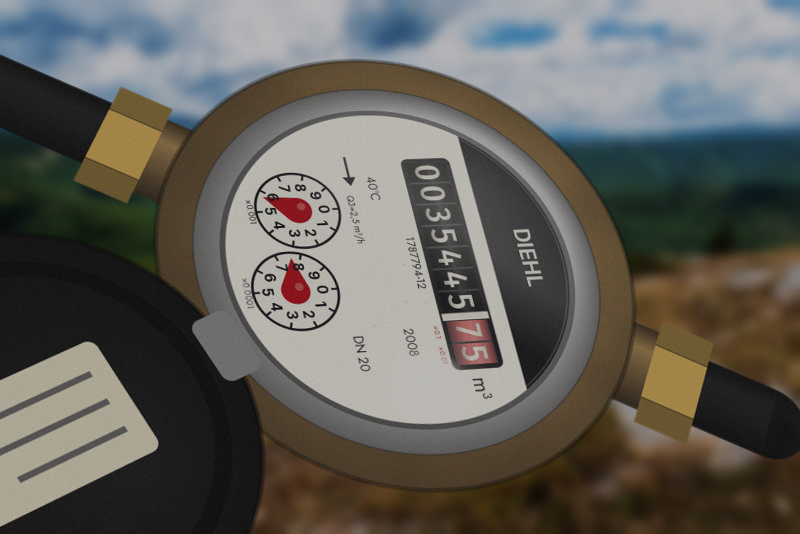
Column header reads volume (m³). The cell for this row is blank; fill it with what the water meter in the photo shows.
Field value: 35445.7557 m³
